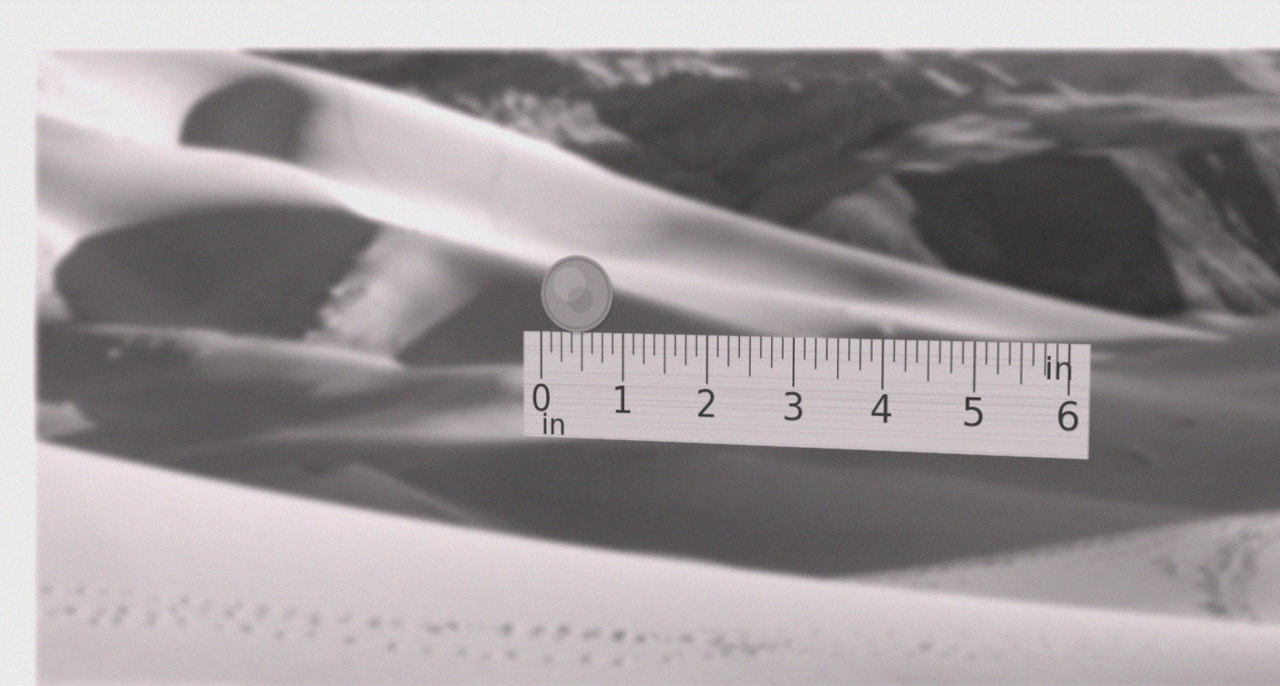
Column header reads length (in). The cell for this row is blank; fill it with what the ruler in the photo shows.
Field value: 0.875 in
